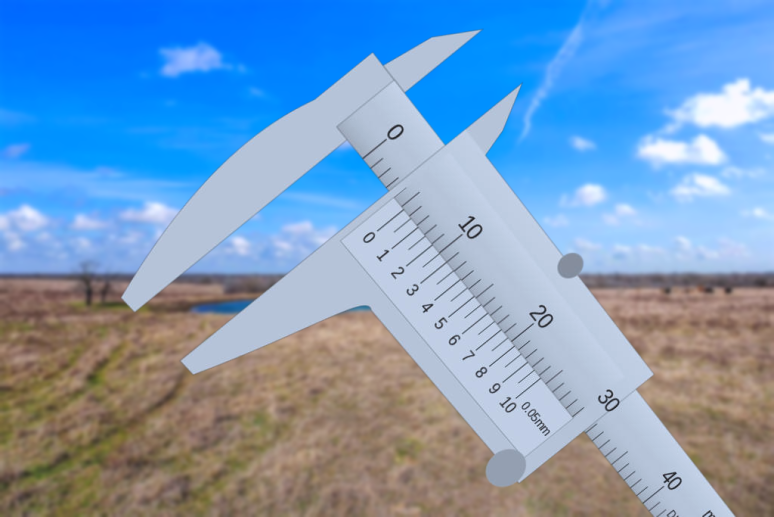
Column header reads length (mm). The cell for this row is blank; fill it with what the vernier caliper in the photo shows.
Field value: 5.3 mm
